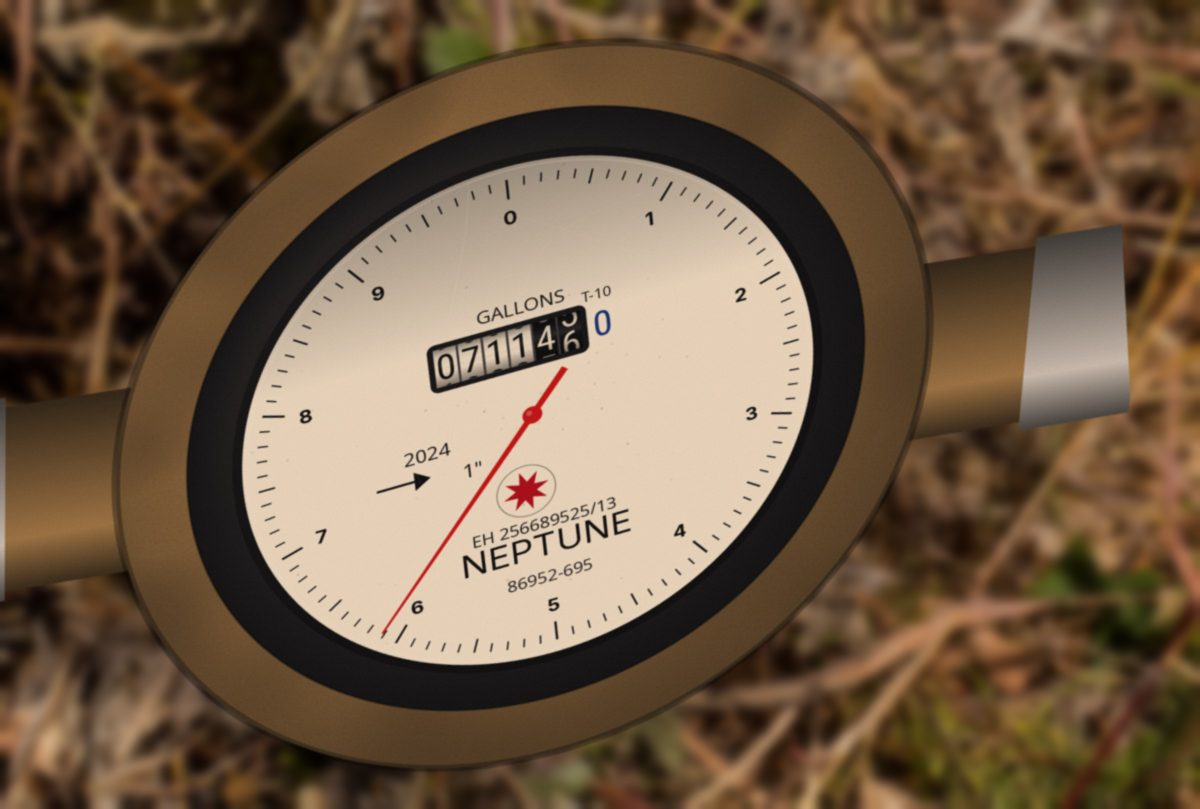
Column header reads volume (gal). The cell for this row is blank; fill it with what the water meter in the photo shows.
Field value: 711456.1 gal
